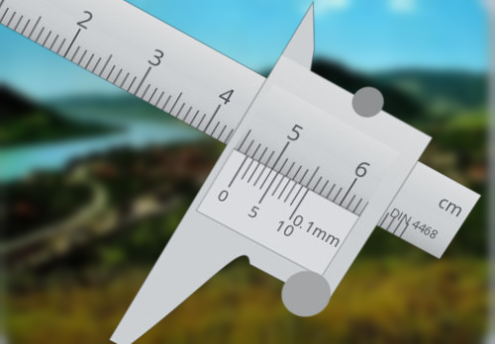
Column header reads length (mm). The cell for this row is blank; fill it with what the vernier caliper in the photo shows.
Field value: 46.4 mm
